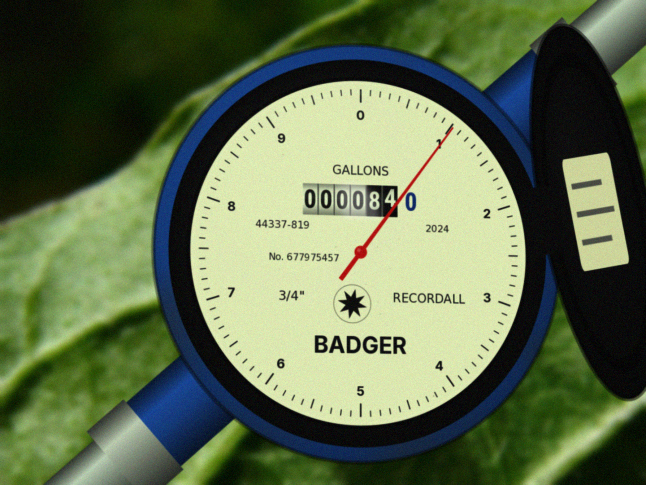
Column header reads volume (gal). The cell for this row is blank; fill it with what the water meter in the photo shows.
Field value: 841.0 gal
